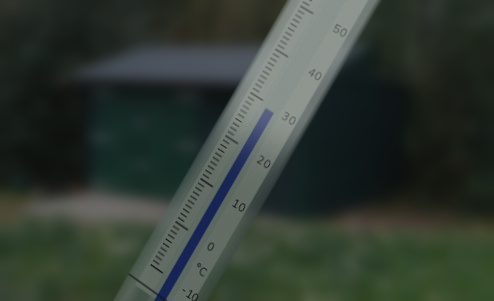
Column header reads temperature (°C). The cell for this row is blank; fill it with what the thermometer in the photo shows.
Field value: 29 °C
